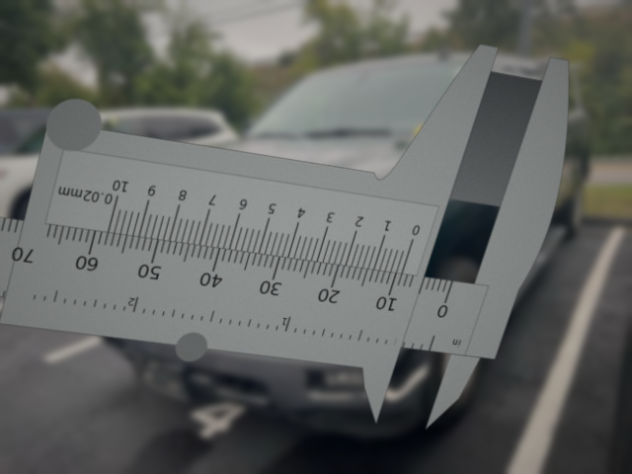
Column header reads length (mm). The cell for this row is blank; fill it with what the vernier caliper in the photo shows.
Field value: 9.0 mm
